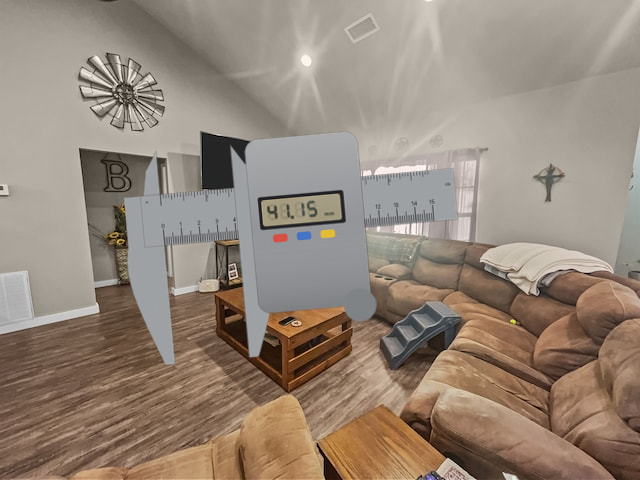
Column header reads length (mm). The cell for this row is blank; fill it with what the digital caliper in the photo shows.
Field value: 41.15 mm
